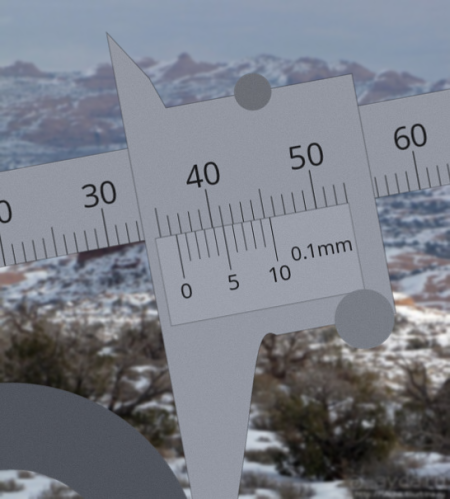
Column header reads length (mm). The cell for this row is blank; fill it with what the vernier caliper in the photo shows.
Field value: 36.5 mm
